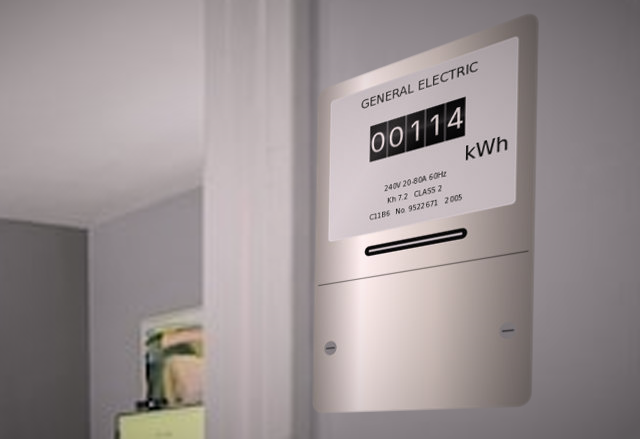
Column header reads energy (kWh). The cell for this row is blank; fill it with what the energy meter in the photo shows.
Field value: 114 kWh
